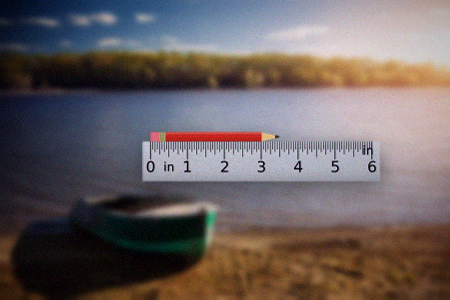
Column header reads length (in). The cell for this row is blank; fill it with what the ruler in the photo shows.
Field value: 3.5 in
